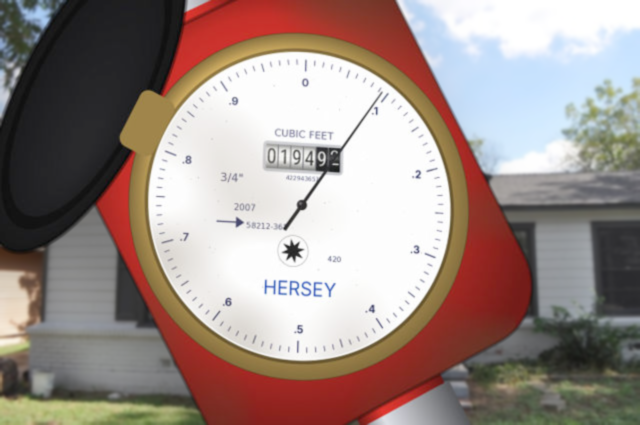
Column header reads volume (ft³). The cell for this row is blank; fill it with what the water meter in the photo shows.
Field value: 19492.09 ft³
